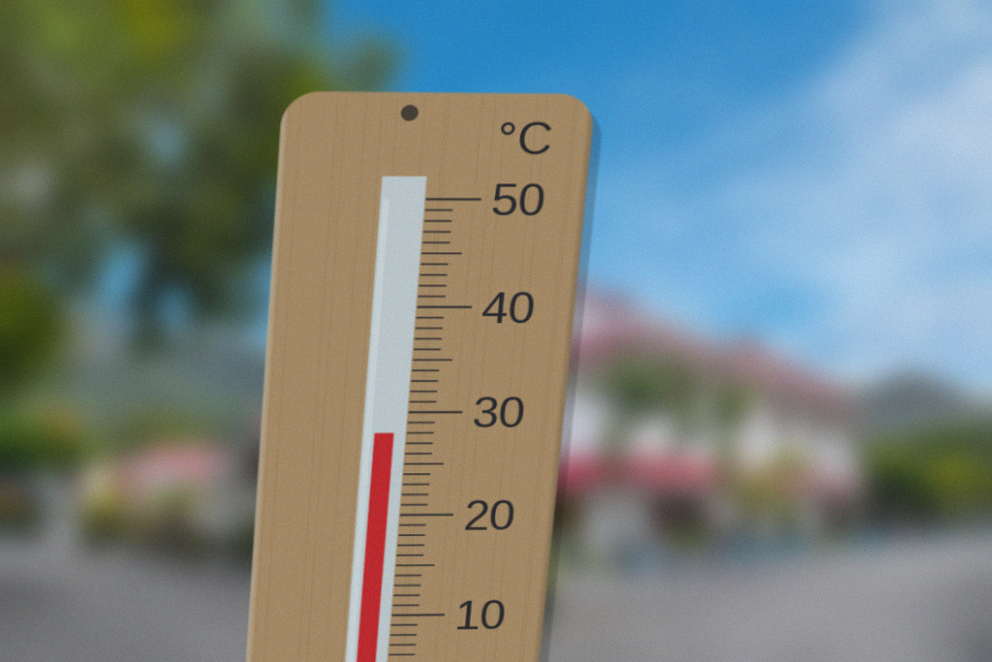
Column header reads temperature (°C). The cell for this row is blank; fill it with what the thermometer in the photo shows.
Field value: 28 °C
